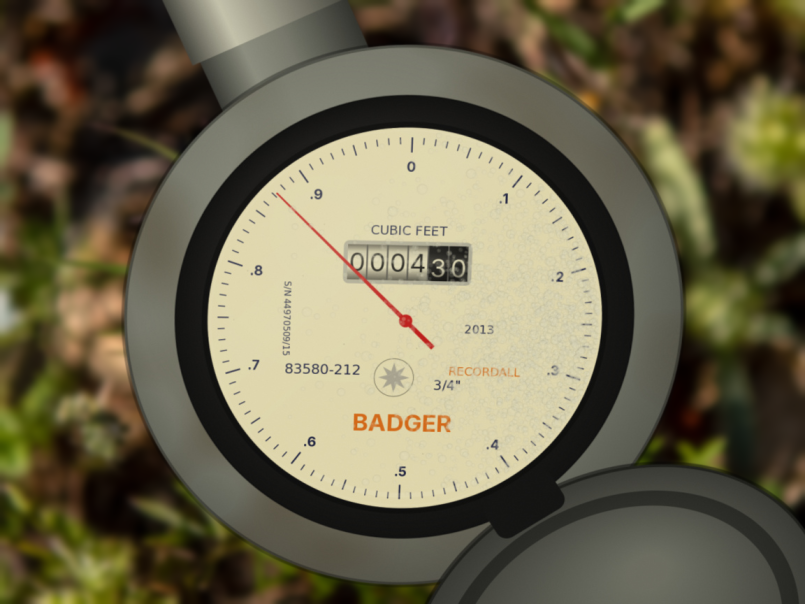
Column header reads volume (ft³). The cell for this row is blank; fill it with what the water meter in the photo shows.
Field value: 429.87 ft³
